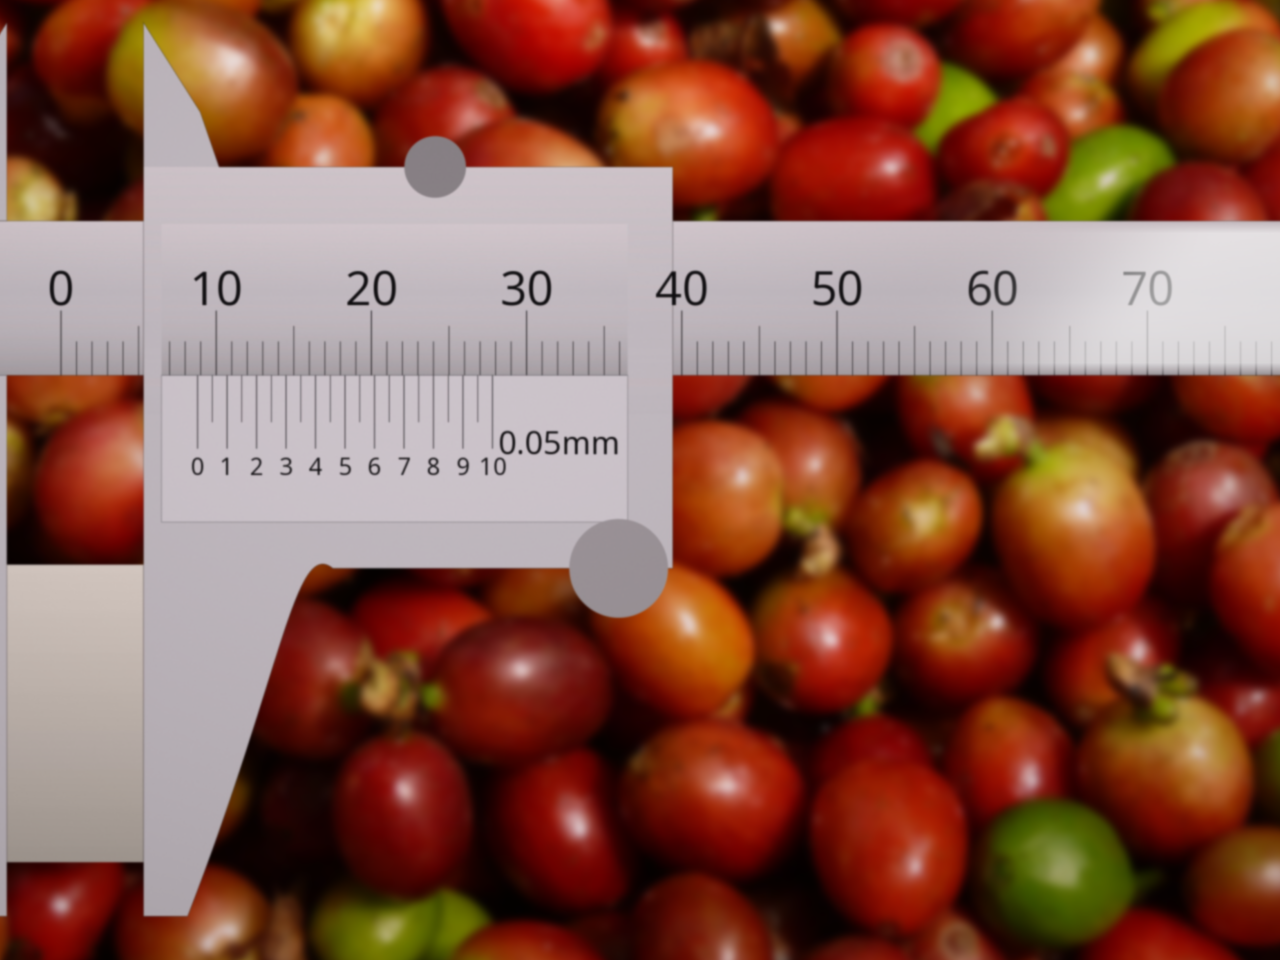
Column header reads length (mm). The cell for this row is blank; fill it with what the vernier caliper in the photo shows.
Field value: 8.8 mm
